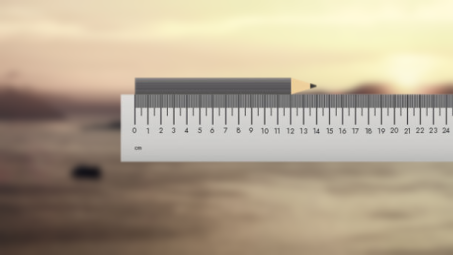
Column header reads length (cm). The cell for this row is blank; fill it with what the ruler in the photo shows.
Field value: 14 cm
